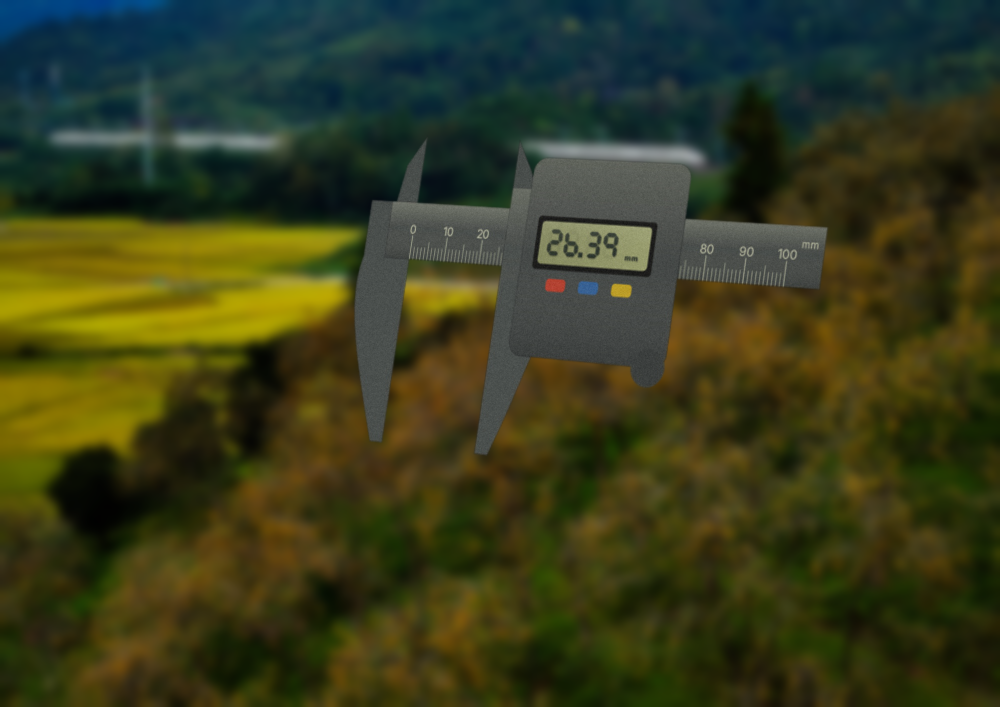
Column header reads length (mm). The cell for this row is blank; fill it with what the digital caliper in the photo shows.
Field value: 26.39 mm
